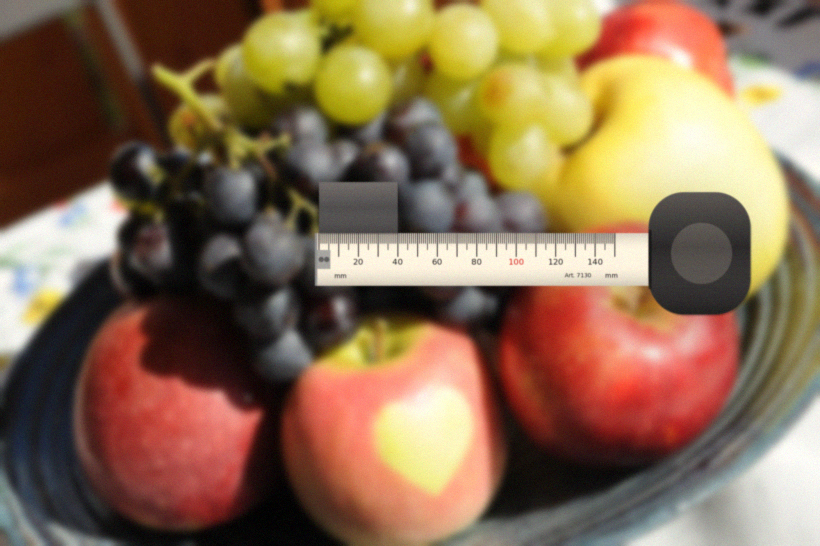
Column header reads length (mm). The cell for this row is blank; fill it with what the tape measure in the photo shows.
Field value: 40 mm
